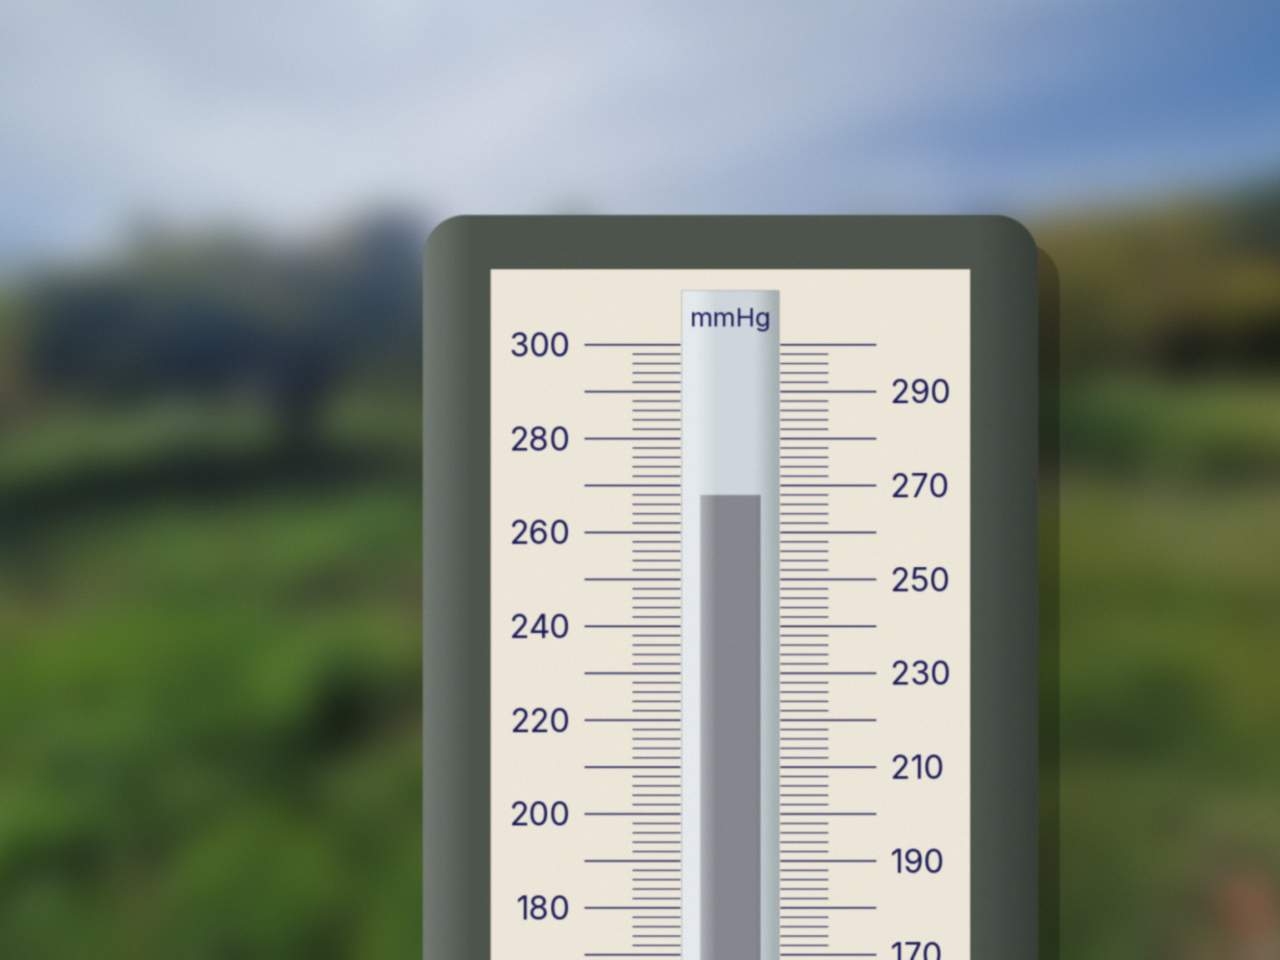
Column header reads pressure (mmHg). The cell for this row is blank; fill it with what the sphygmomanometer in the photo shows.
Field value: 268 mmHg
